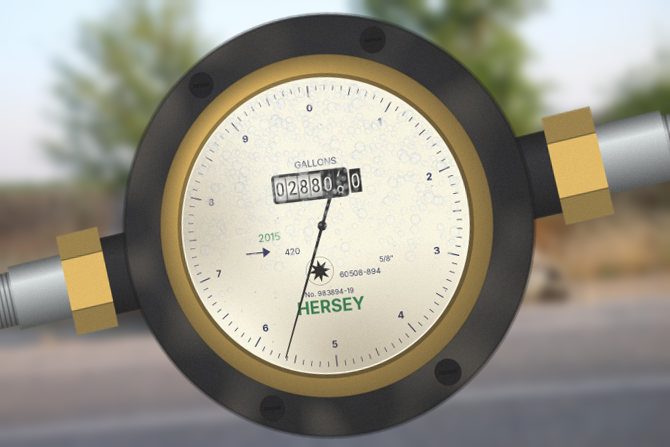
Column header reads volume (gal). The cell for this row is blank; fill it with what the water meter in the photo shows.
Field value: 288075.6 gal
